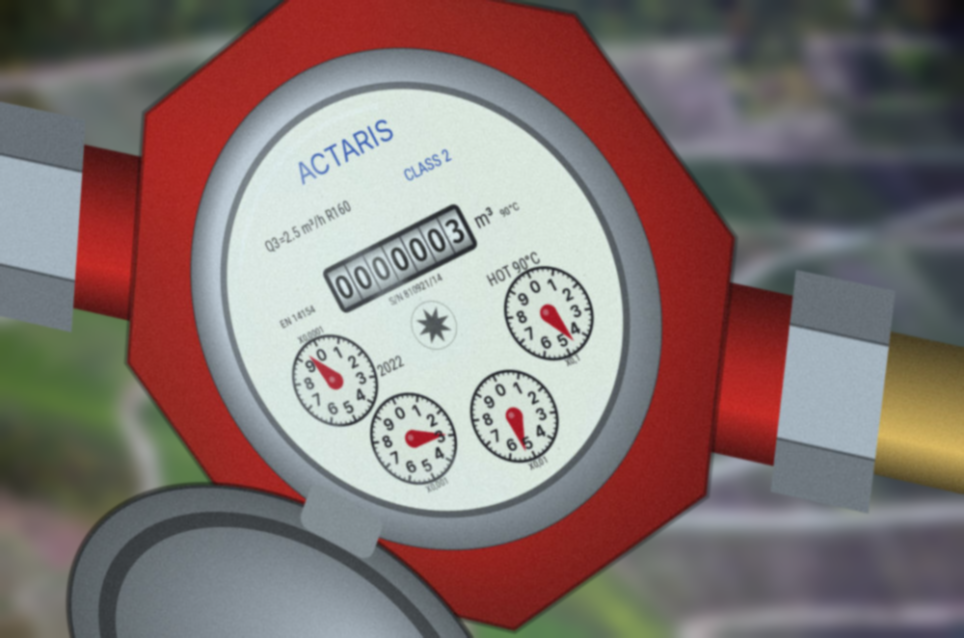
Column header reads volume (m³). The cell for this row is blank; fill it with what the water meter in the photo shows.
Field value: 3.4529 m³
